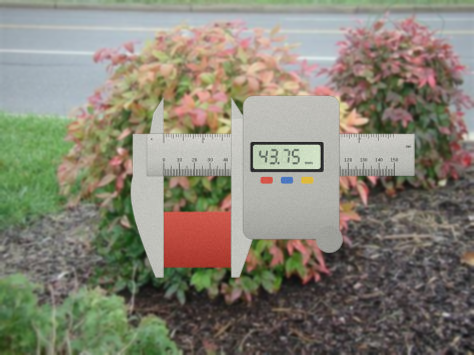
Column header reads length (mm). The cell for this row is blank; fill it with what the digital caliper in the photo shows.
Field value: 43.75 mm
